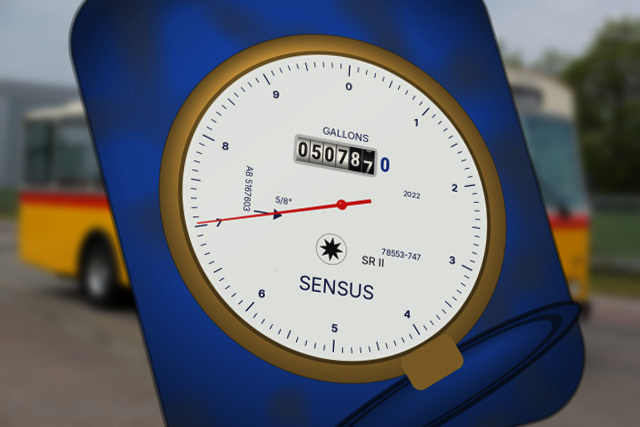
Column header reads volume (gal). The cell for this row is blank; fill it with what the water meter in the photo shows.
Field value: 507867.0 gal
